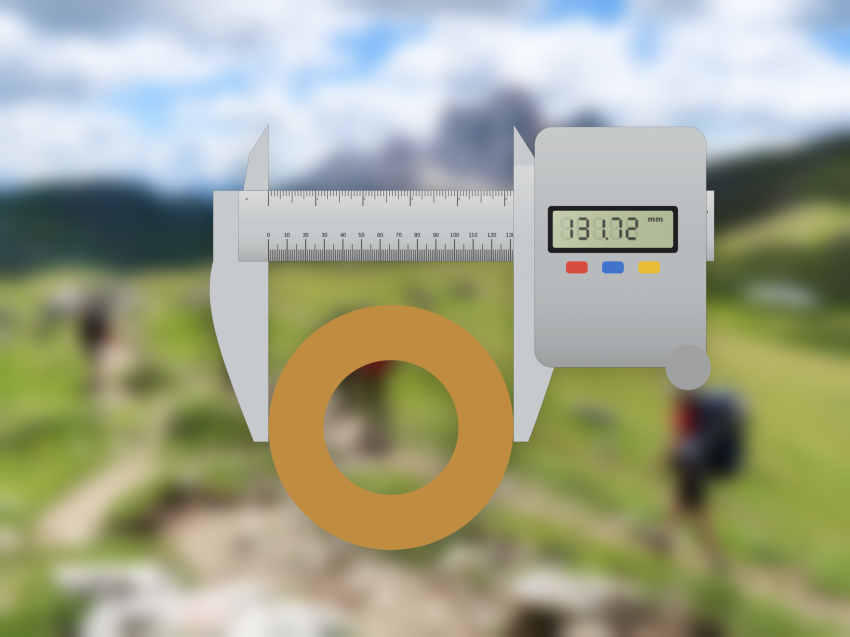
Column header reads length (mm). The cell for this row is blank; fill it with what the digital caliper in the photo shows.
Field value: 131.72 mm
